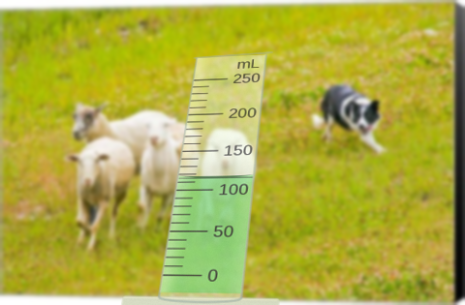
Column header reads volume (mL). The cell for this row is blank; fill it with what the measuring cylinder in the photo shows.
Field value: 115 mL
